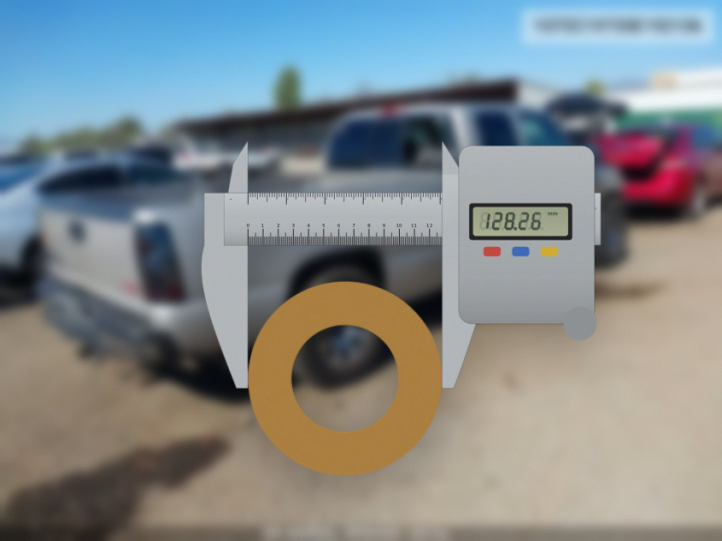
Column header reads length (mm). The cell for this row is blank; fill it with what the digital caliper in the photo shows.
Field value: 128.26 mm
